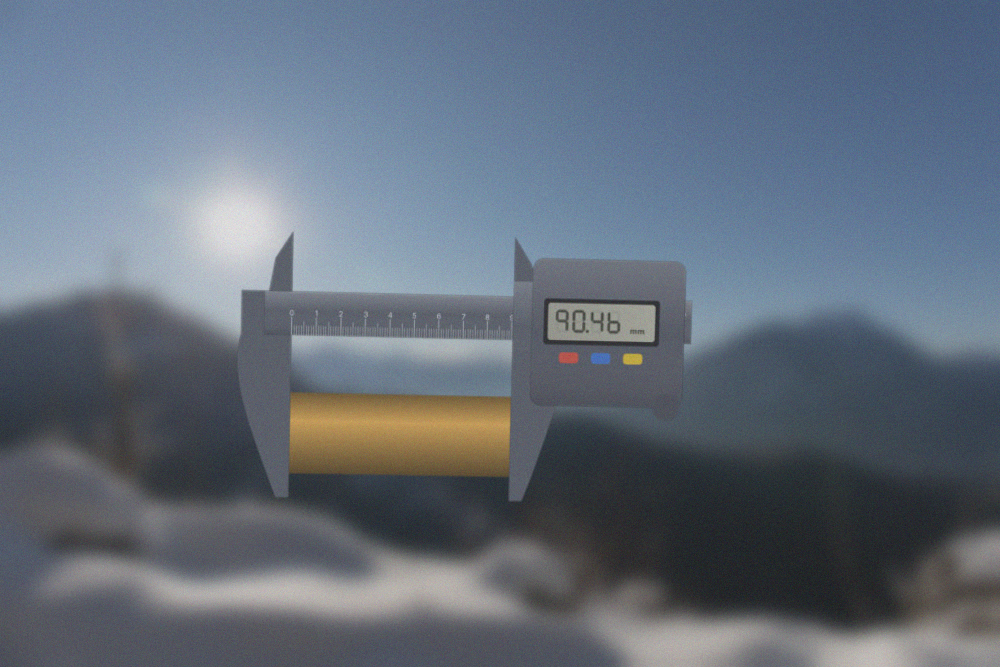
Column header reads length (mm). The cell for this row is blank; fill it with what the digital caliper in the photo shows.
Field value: 90.46 mm
